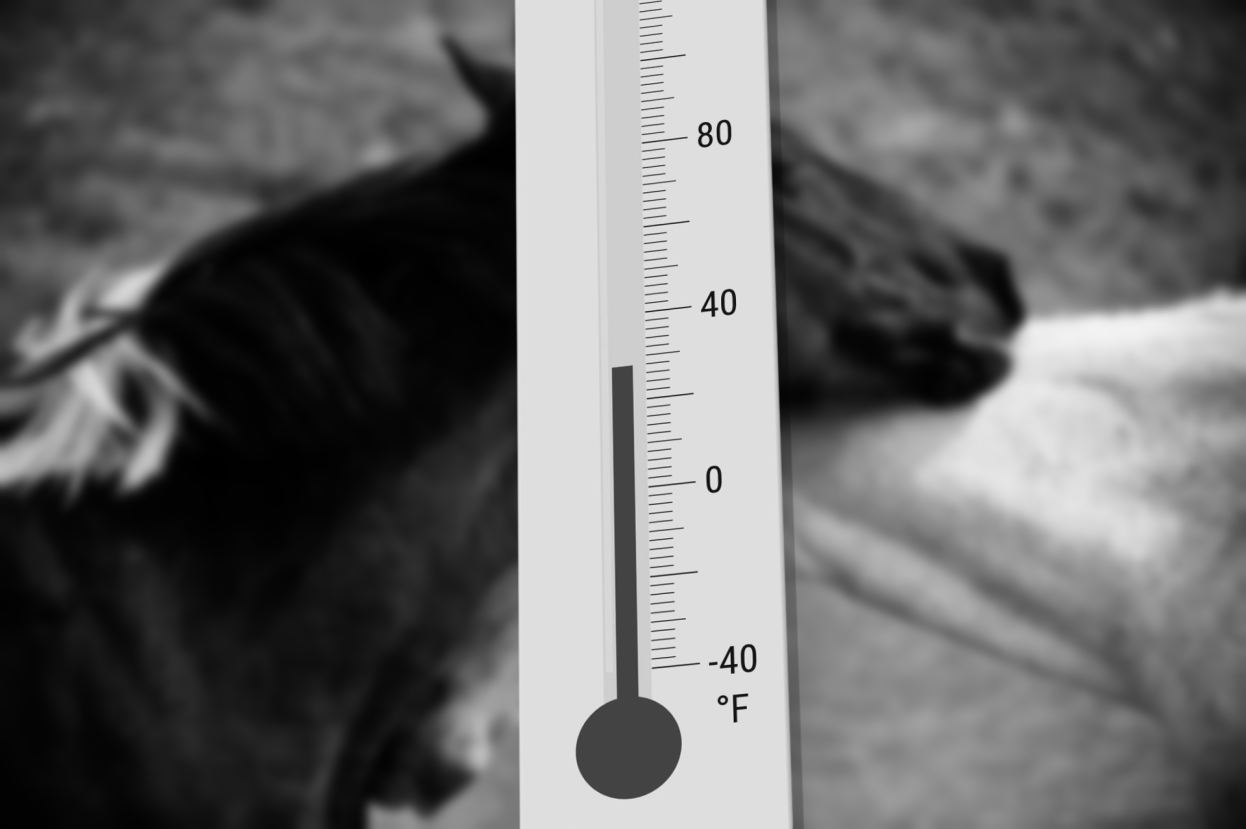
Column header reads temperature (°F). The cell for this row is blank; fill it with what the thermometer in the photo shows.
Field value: 28 °F
